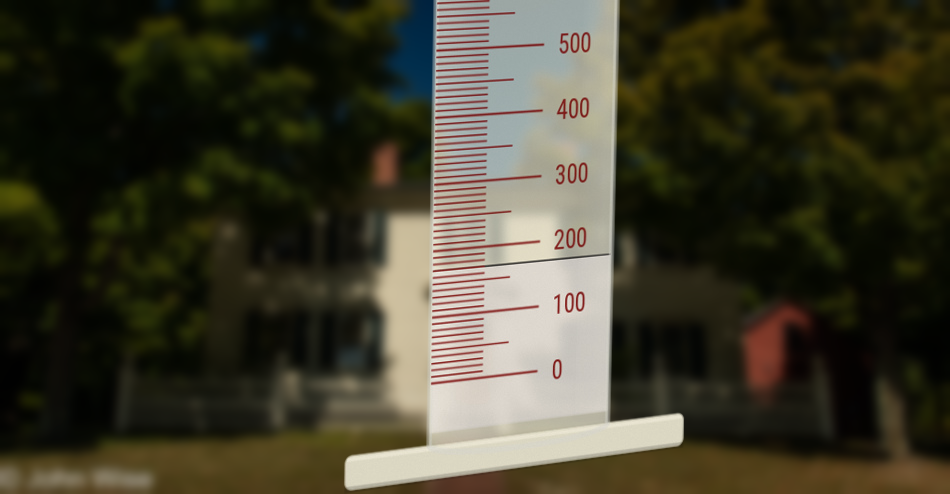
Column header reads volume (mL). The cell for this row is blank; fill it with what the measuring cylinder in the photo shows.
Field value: 170 mL
